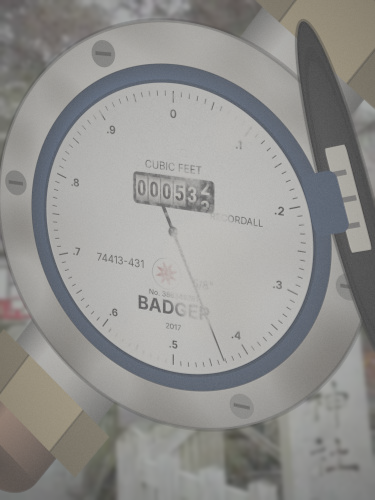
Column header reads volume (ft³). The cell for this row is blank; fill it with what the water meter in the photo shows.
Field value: 532.43 ft³
